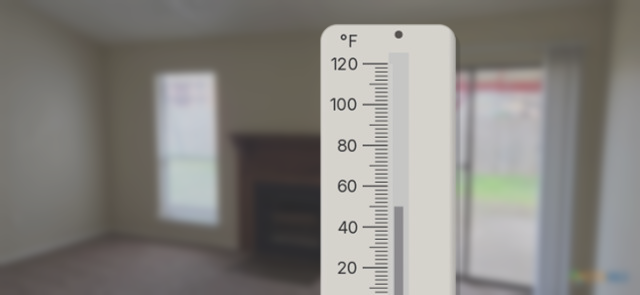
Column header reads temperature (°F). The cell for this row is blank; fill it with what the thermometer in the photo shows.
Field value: 50 °F
